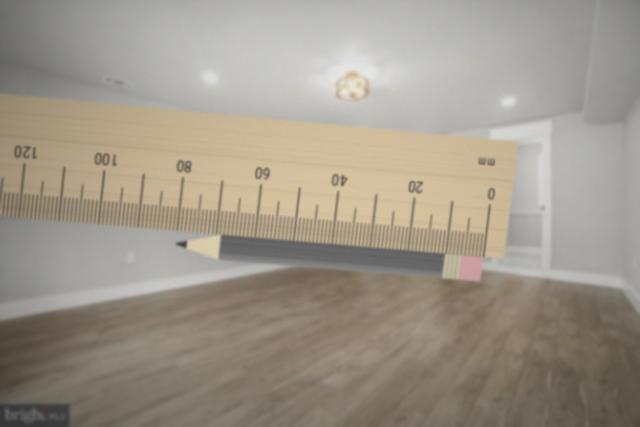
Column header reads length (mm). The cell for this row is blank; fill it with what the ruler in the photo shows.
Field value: 80 mm
